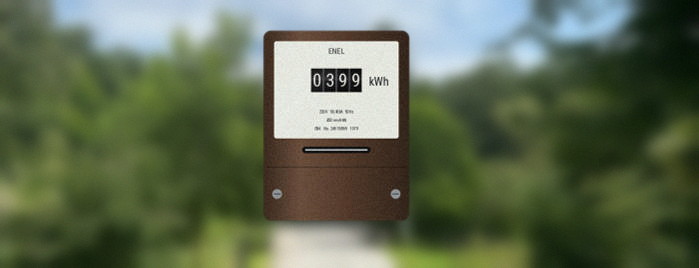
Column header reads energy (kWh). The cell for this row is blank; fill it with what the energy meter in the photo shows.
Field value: 399 kWh
